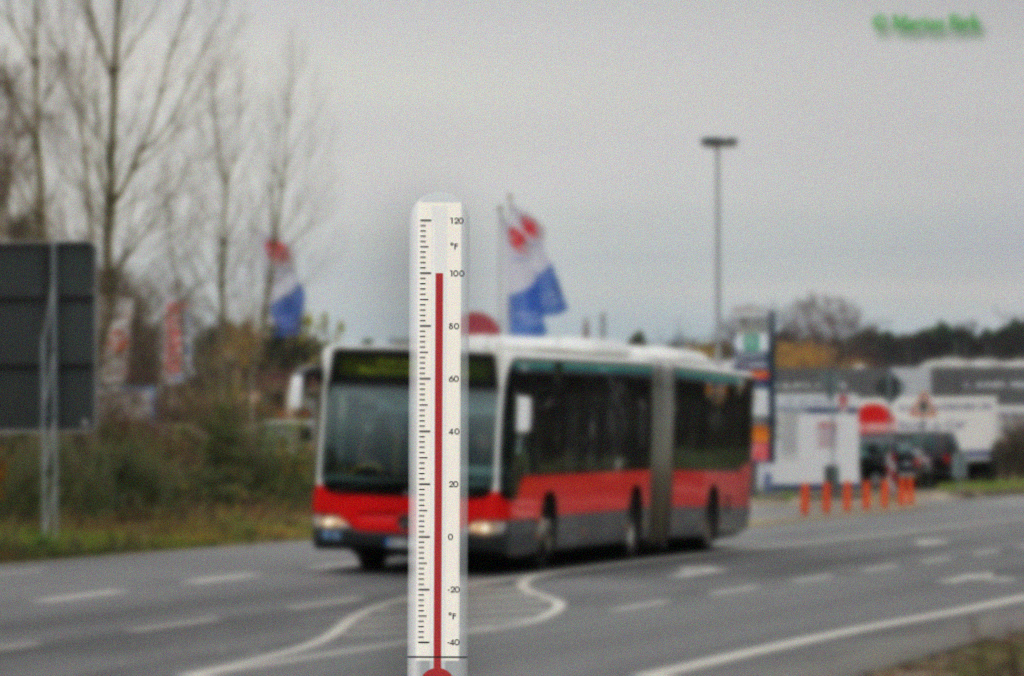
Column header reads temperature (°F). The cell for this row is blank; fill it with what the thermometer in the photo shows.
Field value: 100 °F
